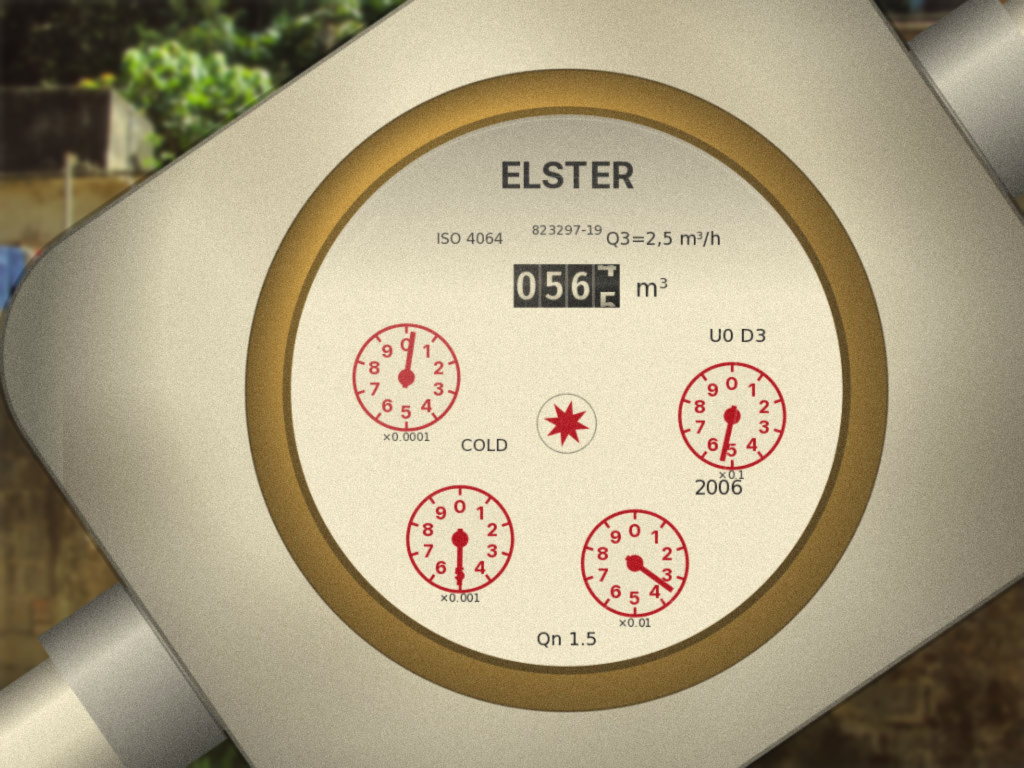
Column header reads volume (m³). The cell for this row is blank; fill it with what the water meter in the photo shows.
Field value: 564.5350 m³
